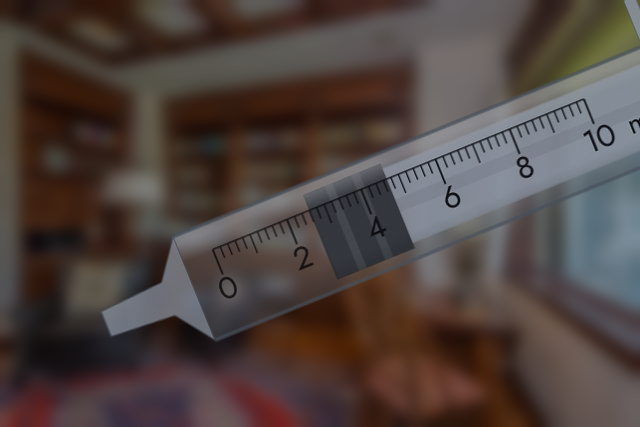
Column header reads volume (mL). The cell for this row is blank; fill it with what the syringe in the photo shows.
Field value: 2.6 mL
